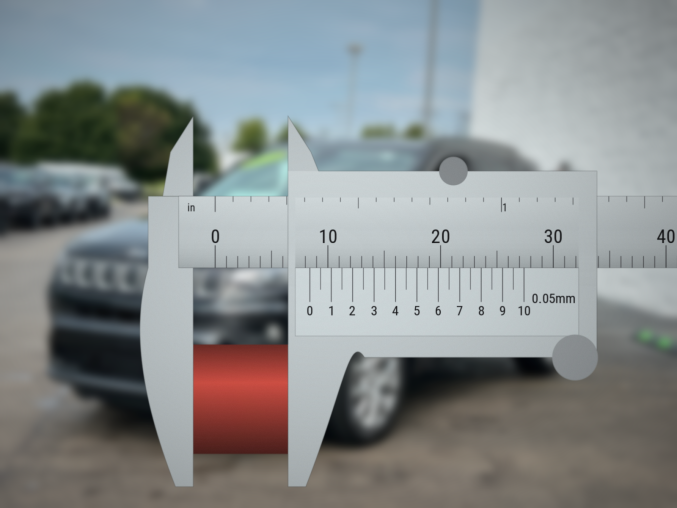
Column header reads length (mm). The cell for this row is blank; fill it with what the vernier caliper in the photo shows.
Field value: 8.4 mm
